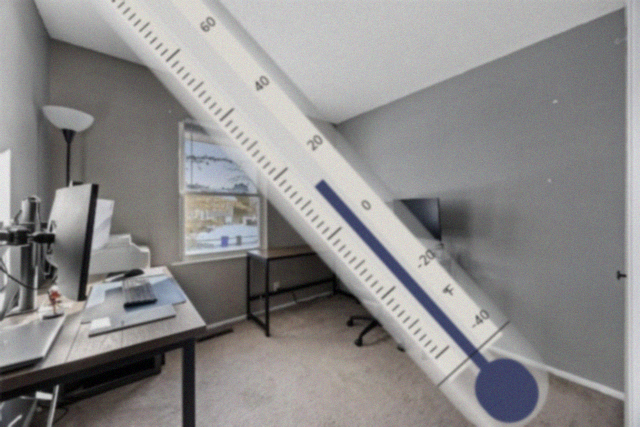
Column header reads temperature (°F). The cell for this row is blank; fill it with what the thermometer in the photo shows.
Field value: 12 °F
